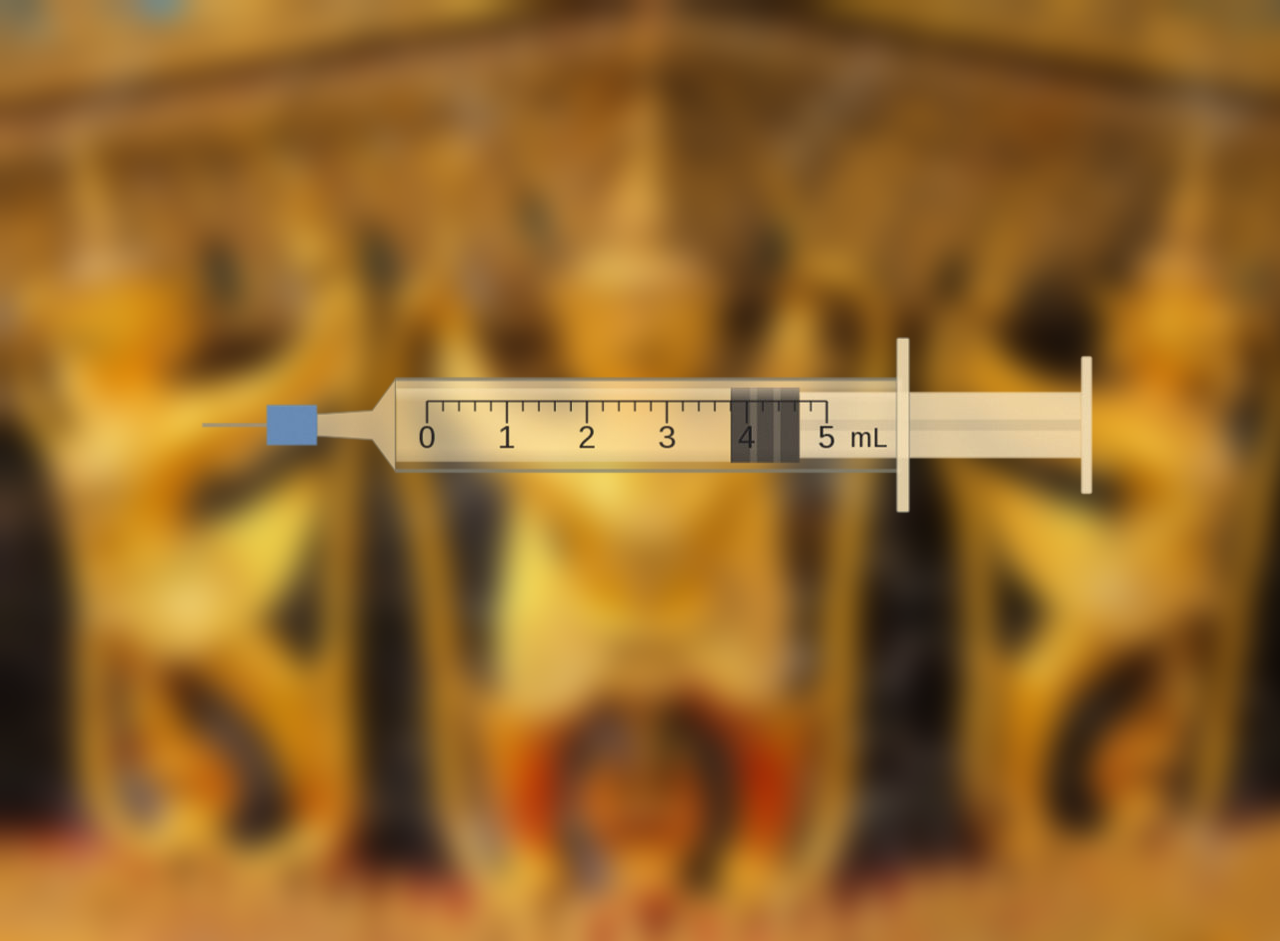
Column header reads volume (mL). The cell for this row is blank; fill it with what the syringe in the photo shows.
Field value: 3.8 mL
